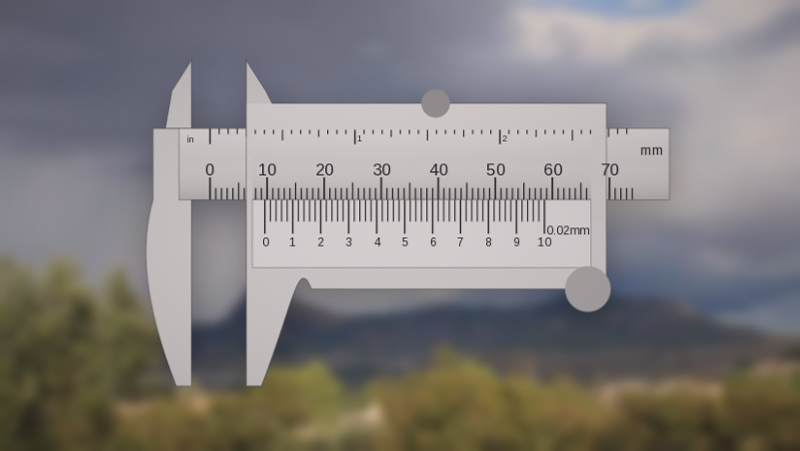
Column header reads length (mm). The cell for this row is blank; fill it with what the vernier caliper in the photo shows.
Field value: 9.6 mm
